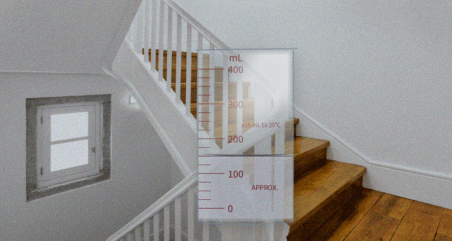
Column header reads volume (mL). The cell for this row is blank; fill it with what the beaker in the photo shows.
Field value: 150 mL
